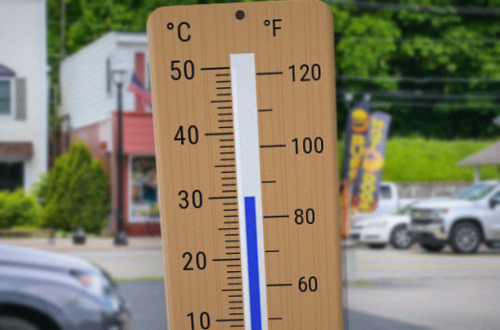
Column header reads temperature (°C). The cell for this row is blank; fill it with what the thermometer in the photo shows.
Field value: 30 °C
